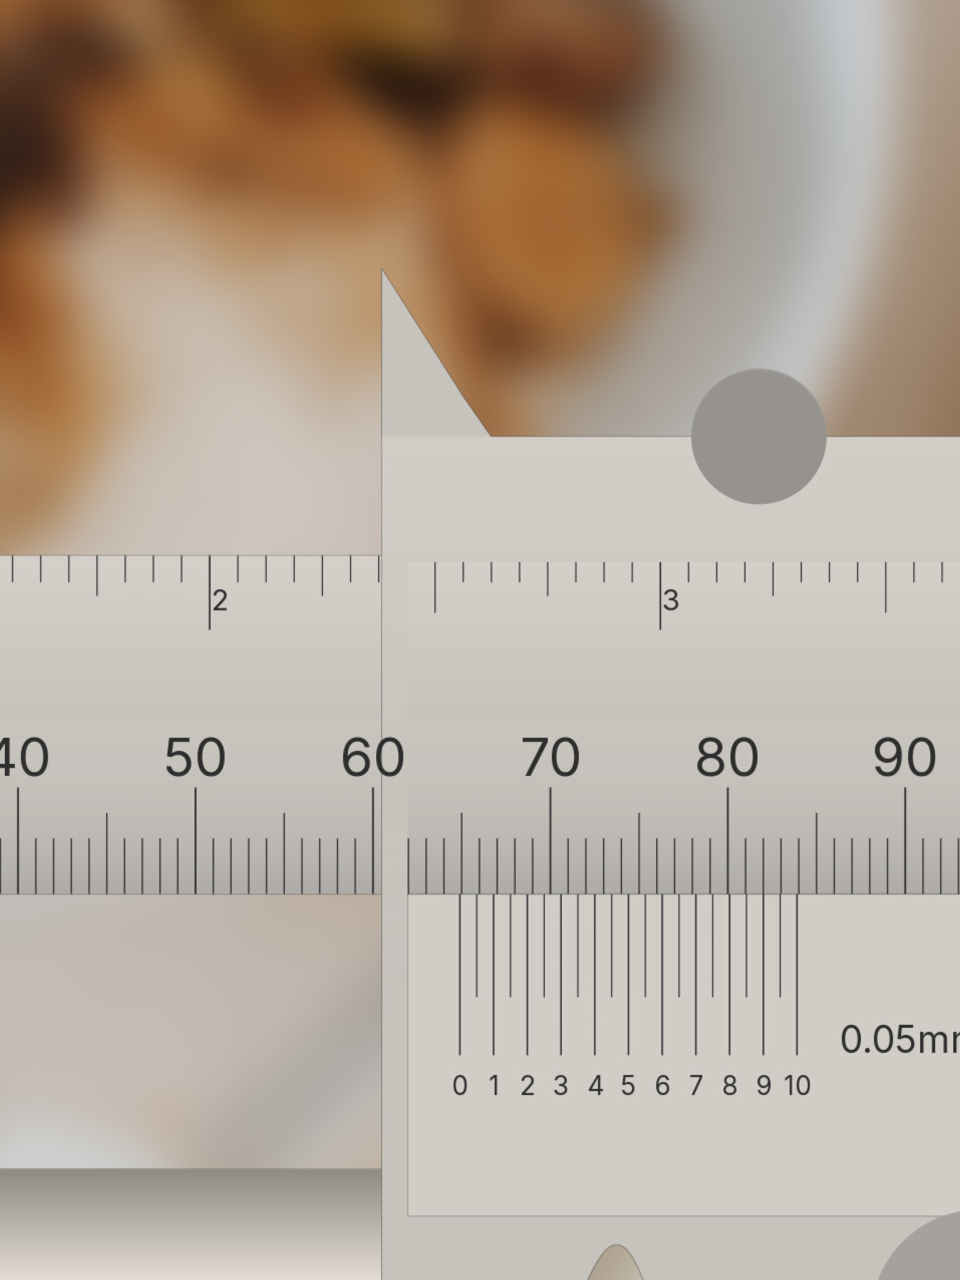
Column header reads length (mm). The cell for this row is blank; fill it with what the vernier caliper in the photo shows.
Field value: 64.9 mm
